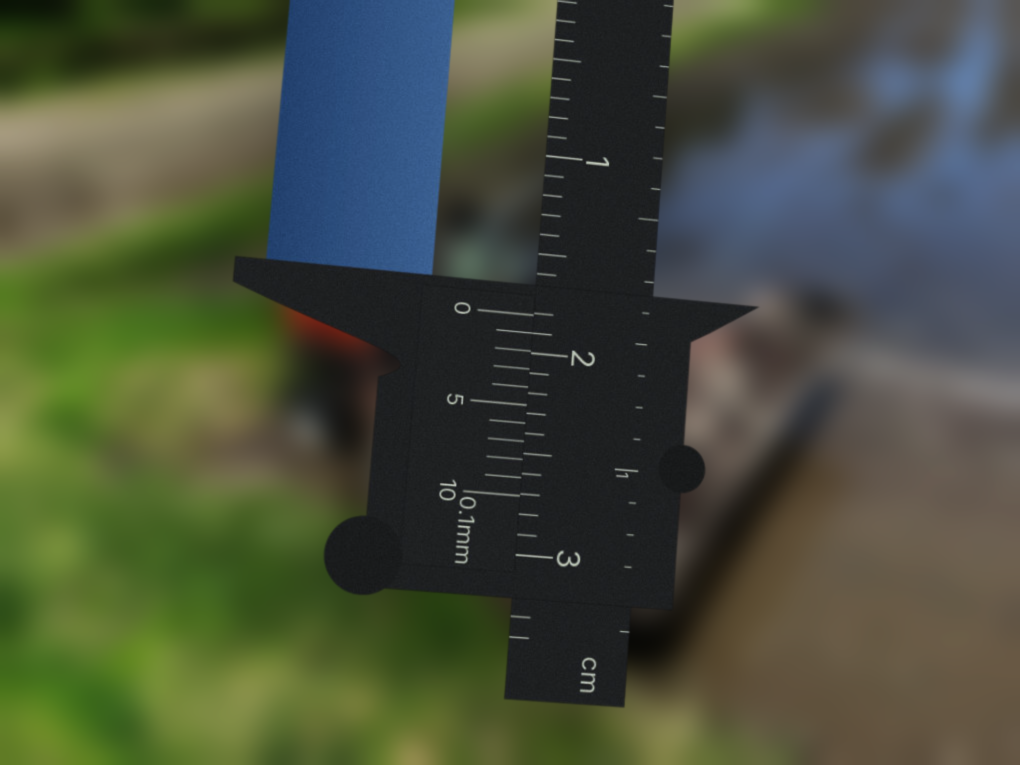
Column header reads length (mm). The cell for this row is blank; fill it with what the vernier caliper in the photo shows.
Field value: 18.1 mm
